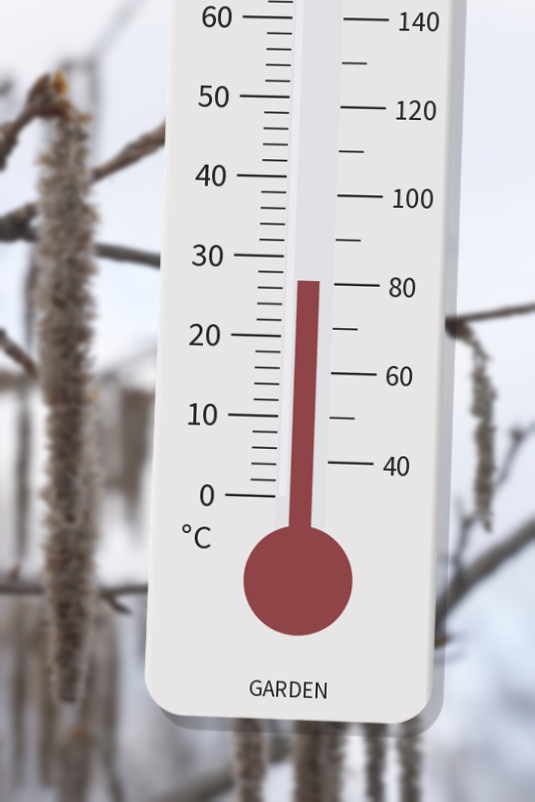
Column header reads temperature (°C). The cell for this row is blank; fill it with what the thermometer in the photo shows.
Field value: 27 °C
